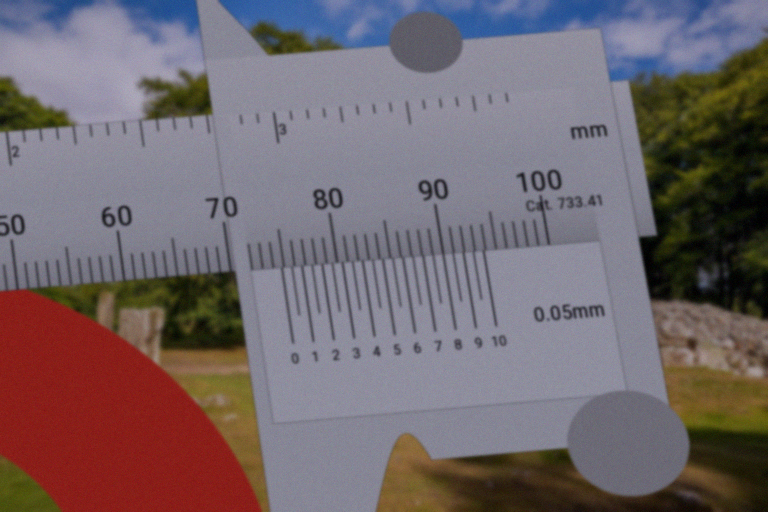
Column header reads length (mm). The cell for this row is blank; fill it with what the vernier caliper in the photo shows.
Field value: 74.8 mm
